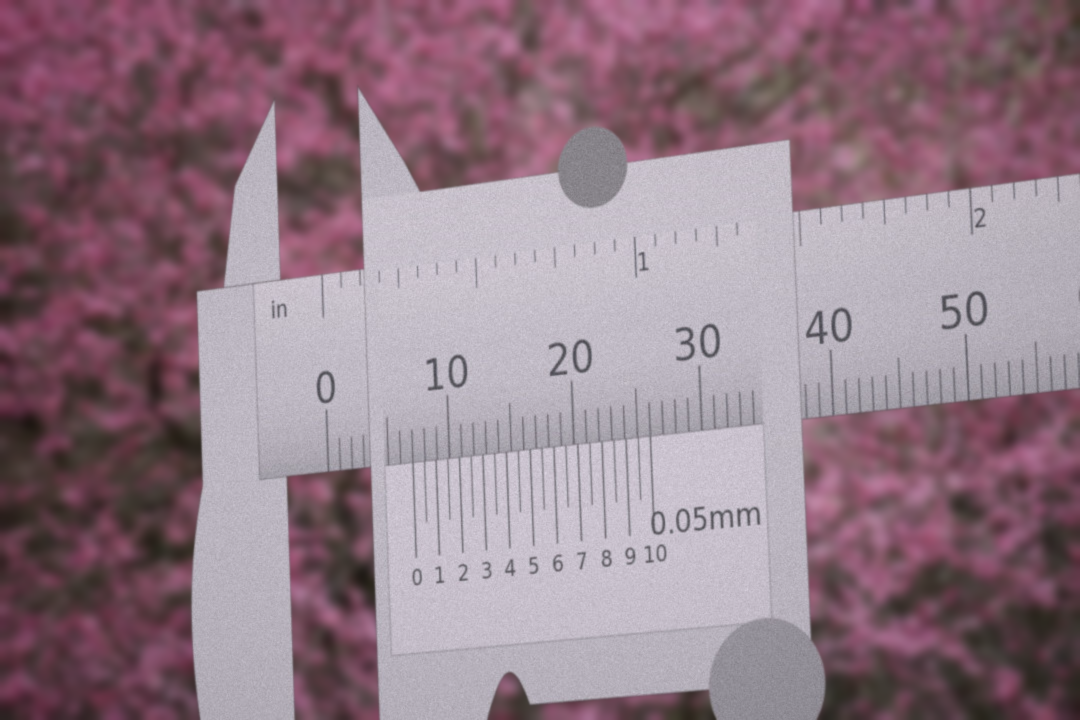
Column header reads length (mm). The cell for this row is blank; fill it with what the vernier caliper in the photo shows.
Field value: 7.0 mm
